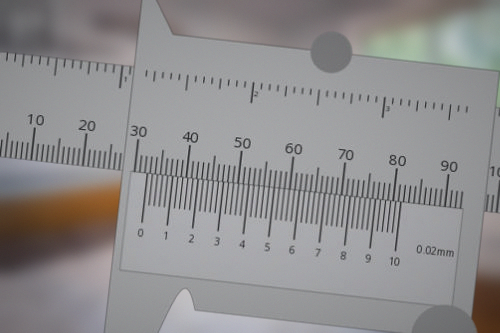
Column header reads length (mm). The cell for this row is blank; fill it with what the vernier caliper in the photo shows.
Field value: 32.5 mm
